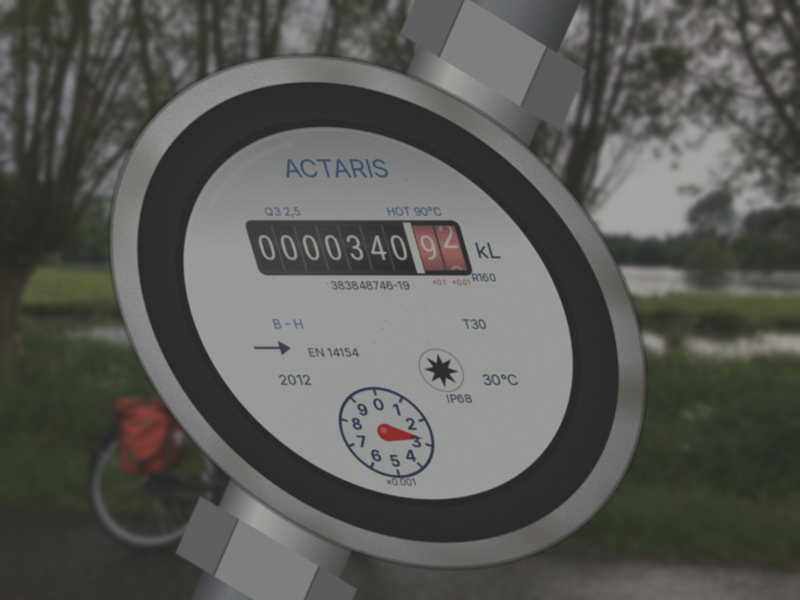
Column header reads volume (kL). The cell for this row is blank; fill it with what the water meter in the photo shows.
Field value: 340.922 kL
